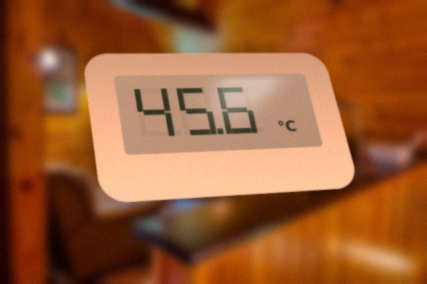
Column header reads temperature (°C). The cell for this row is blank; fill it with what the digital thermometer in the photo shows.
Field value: 45.6 °C
